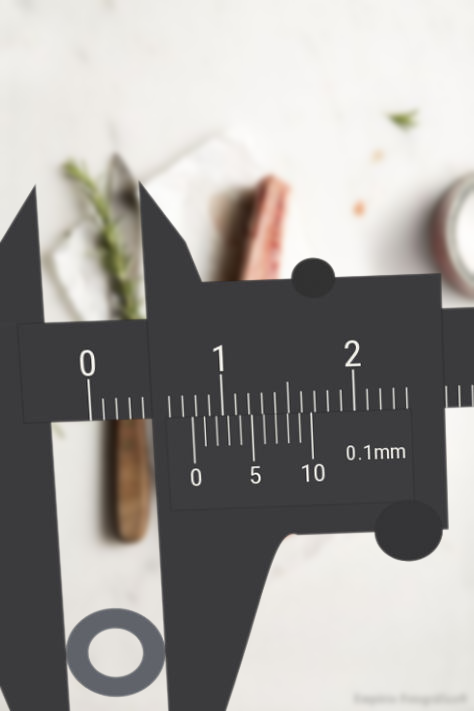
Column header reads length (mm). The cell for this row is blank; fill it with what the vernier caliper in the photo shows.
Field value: 7.7 mm
